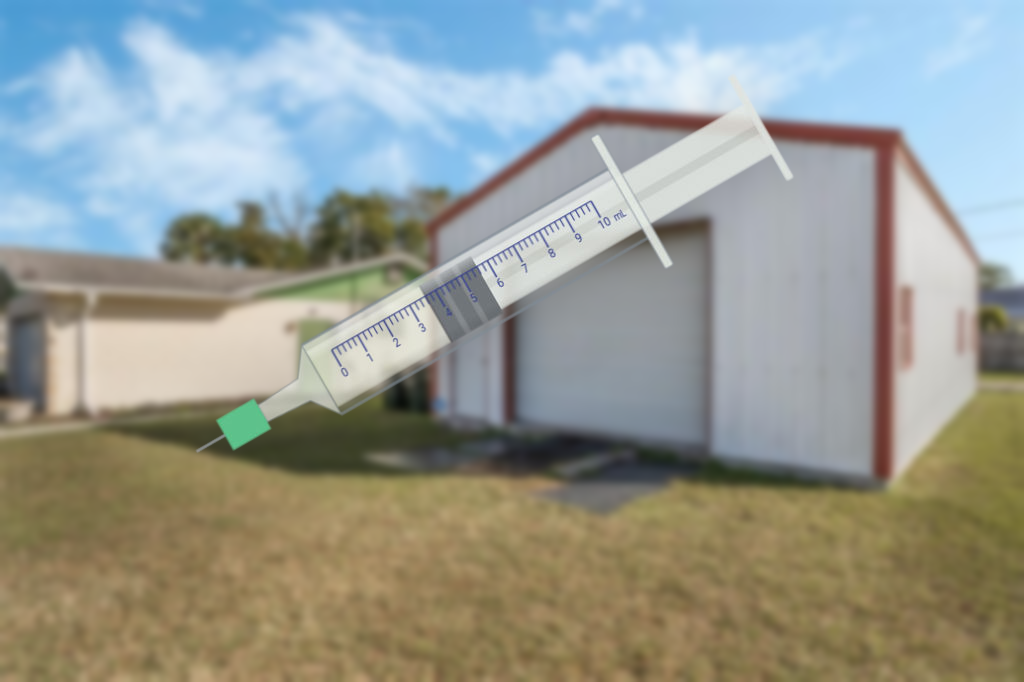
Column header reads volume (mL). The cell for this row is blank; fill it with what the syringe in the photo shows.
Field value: 3.6 mL
